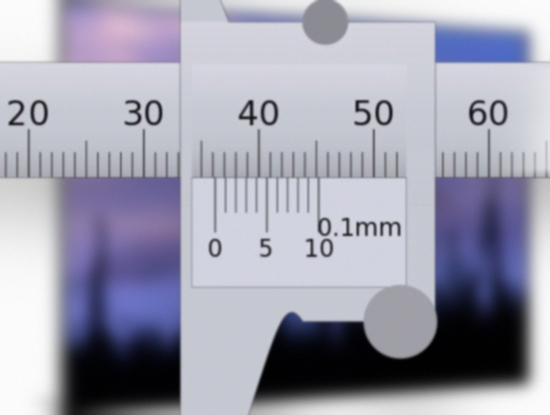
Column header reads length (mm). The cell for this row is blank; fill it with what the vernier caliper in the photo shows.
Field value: 36.2 mm
